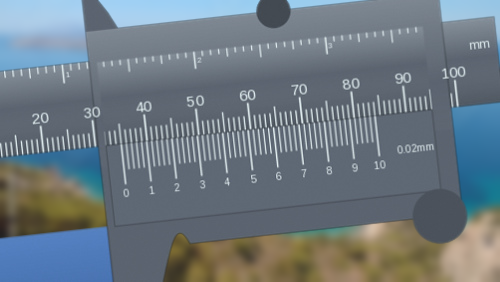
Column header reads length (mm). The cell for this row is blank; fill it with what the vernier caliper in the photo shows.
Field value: 35.0 mm
